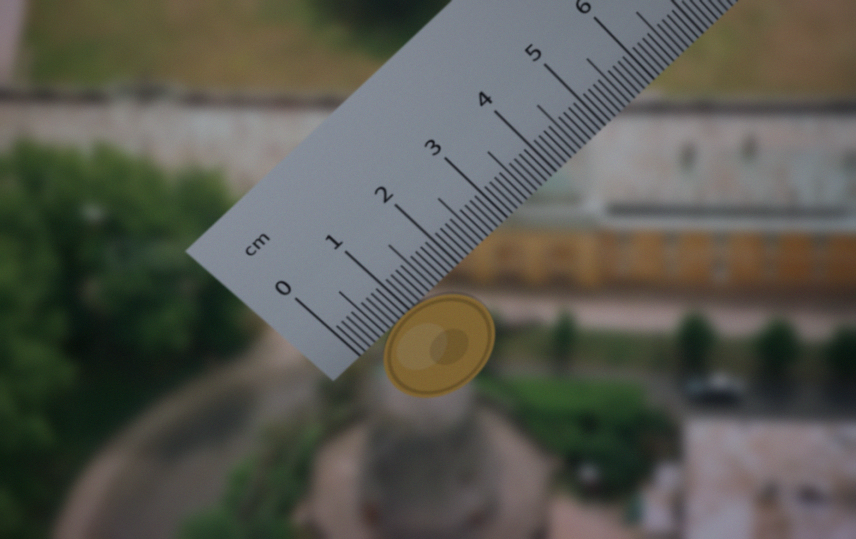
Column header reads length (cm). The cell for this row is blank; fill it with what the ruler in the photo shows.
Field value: 1.8 cm
